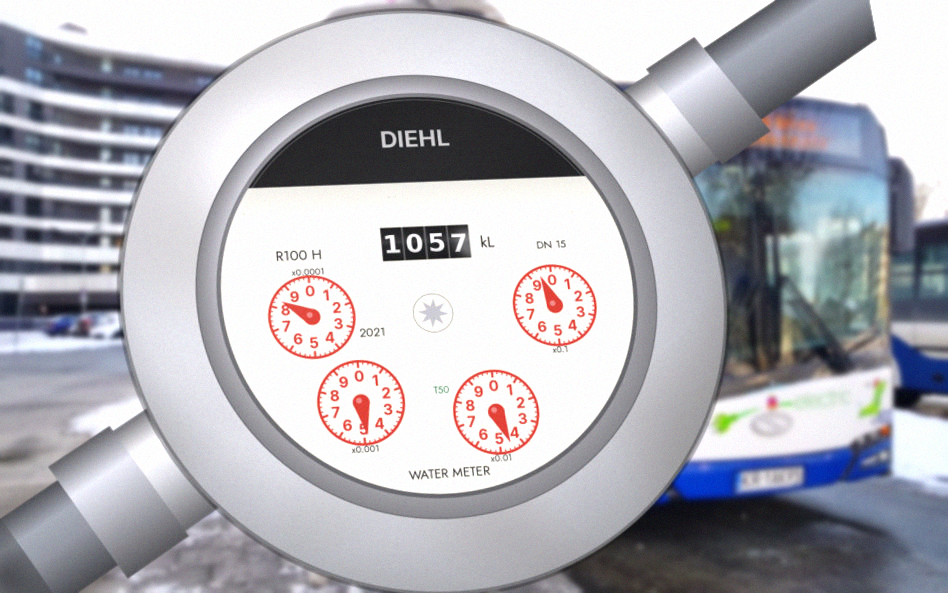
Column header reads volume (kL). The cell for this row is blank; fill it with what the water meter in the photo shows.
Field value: 1056.9448 kL
